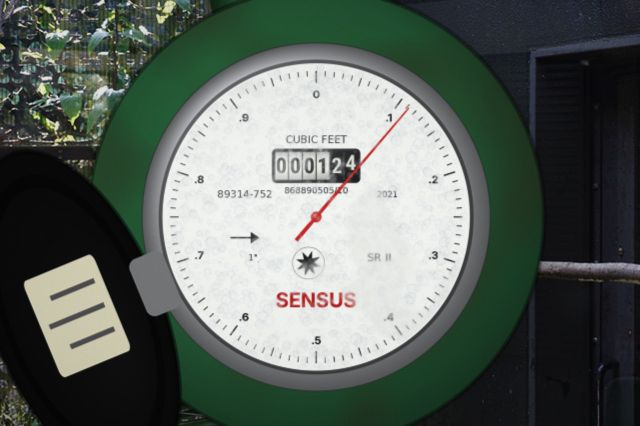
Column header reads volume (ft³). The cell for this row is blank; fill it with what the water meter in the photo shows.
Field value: 124.11 ft³
